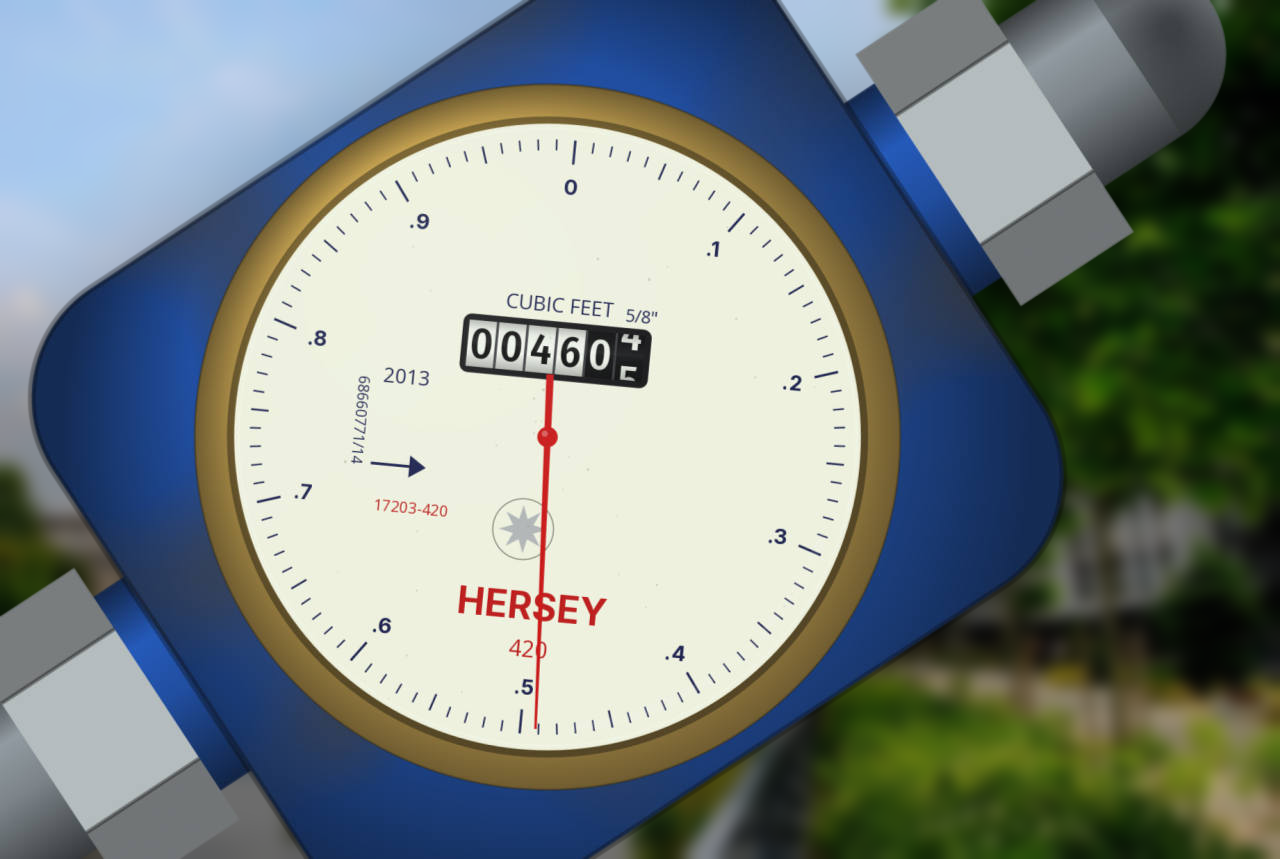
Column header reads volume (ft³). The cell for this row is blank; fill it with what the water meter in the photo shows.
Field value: 4604.49 ft³
